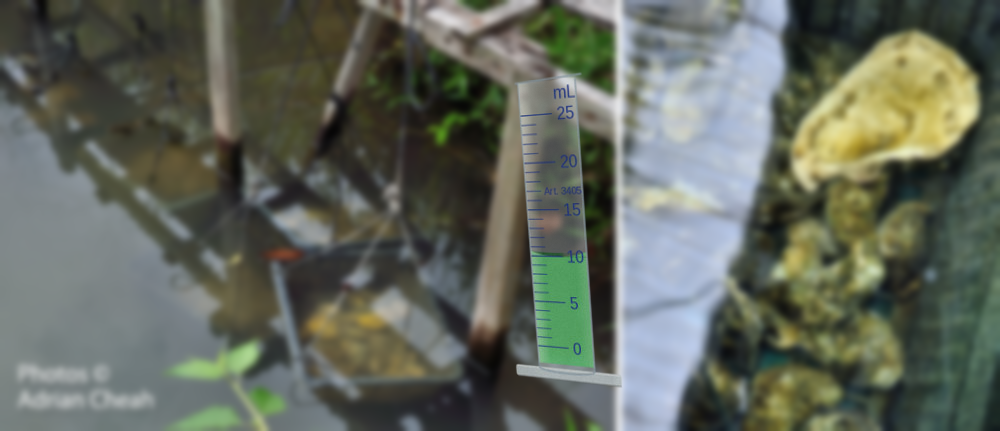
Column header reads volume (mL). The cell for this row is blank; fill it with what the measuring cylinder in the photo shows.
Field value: 10 mL
